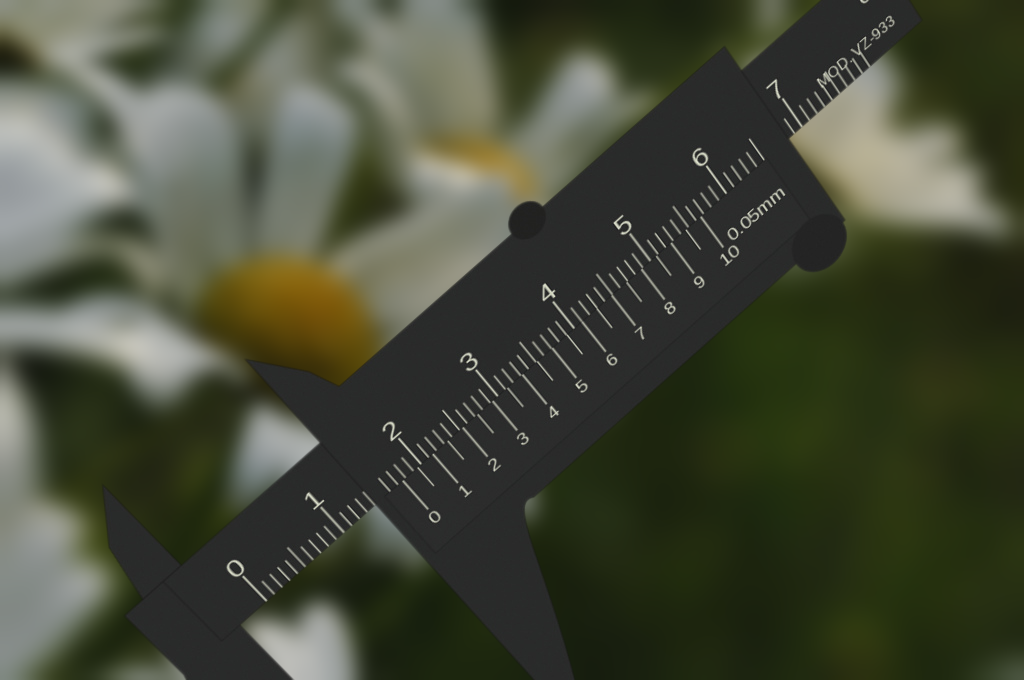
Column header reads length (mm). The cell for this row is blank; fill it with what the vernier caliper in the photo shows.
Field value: 17.6 mm
